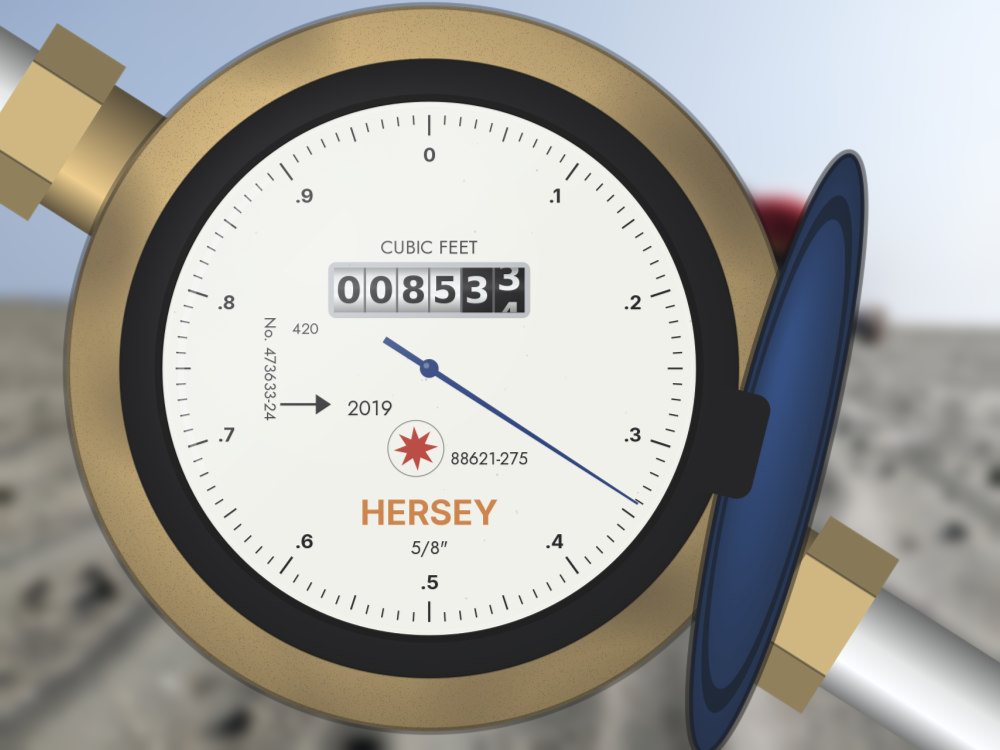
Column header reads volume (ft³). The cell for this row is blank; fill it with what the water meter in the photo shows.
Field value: 8533.34 ft³
